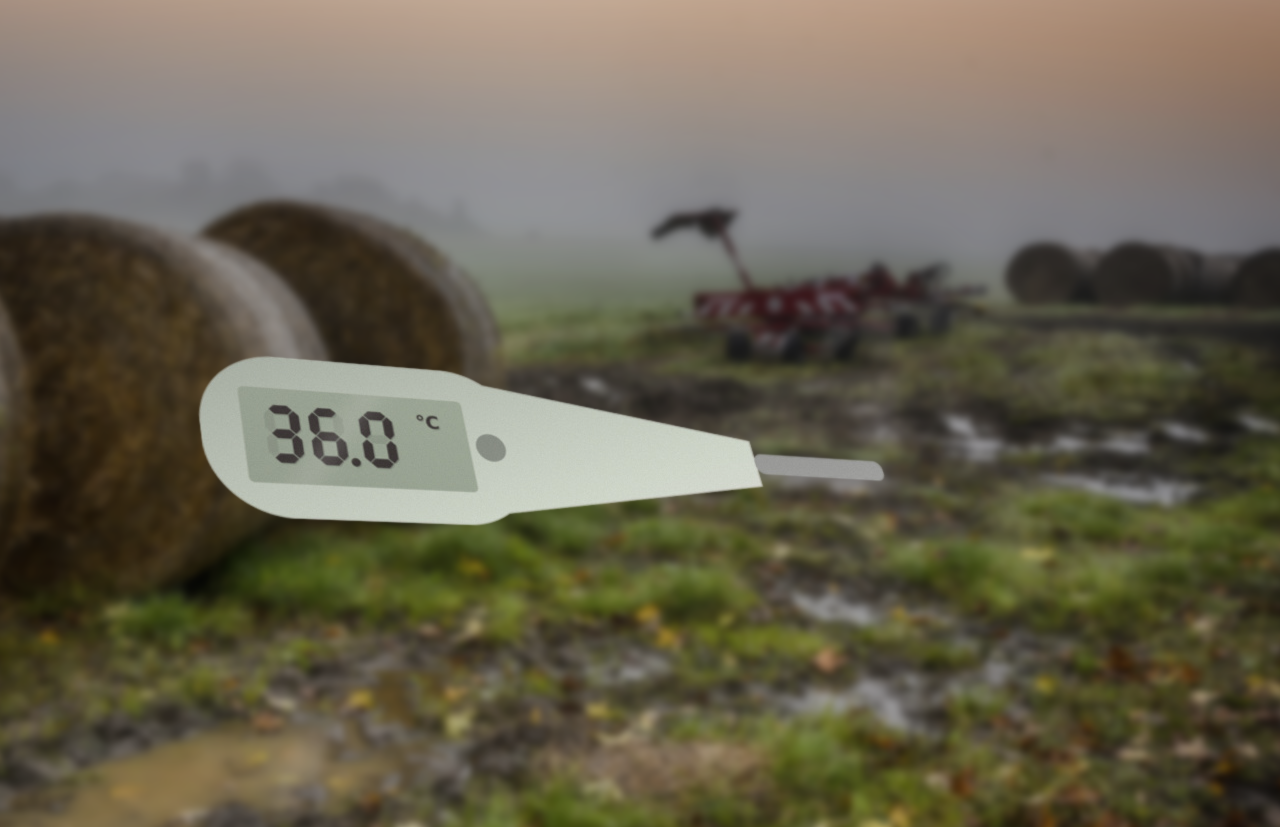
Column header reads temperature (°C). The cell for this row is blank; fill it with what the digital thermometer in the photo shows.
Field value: 36.0 °C
